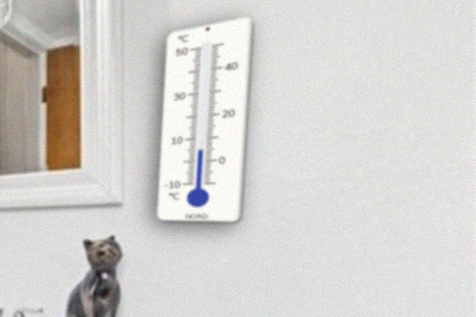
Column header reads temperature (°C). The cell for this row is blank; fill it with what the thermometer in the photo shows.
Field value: 5 °C
